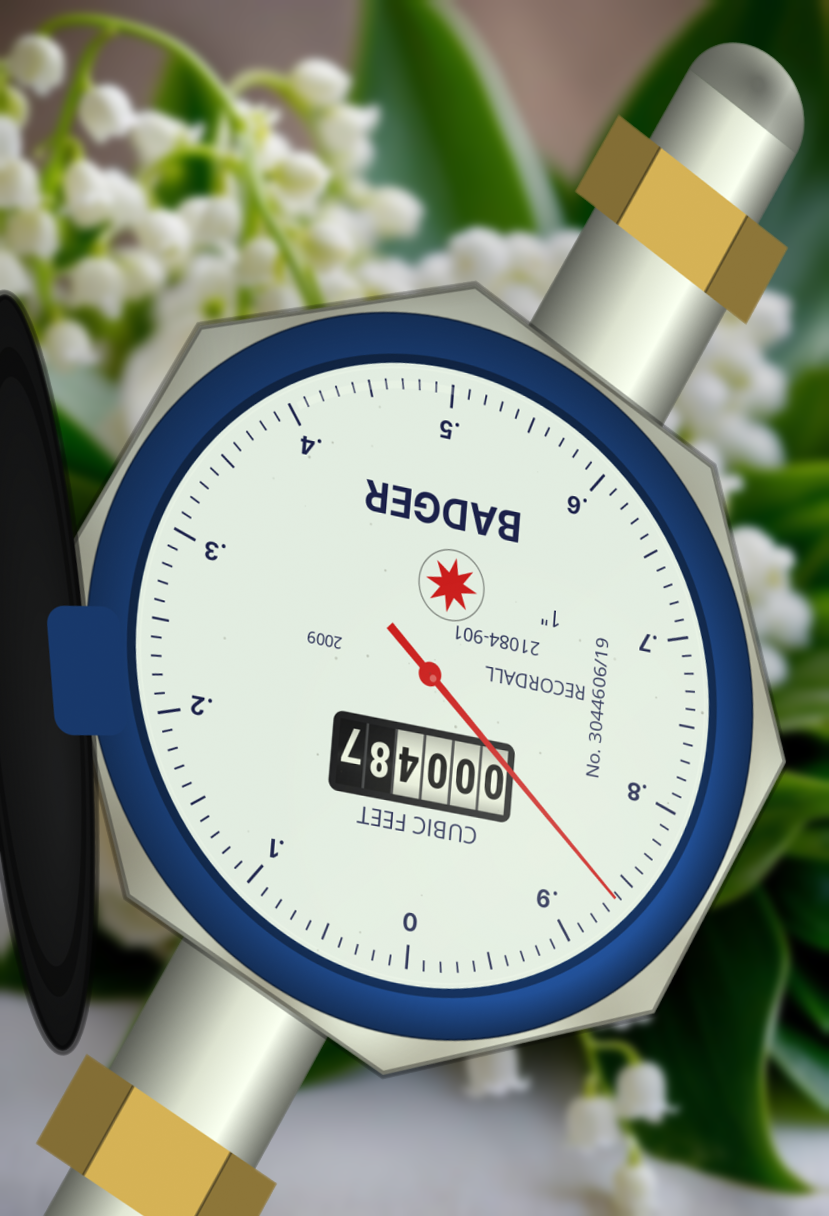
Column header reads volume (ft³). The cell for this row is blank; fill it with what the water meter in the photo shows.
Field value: 486.86 ft³
